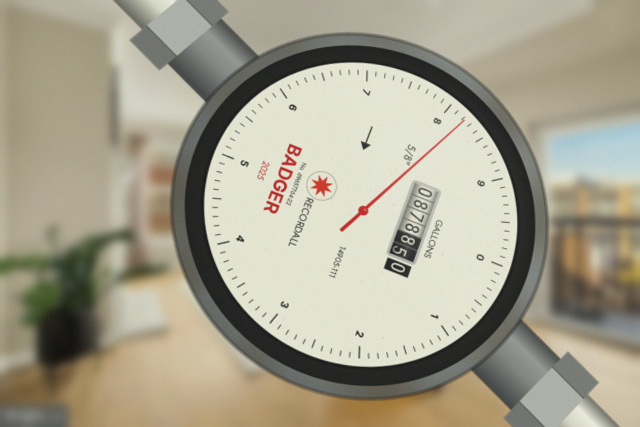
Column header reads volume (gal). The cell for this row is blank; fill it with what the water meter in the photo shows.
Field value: 878848.2 gal
